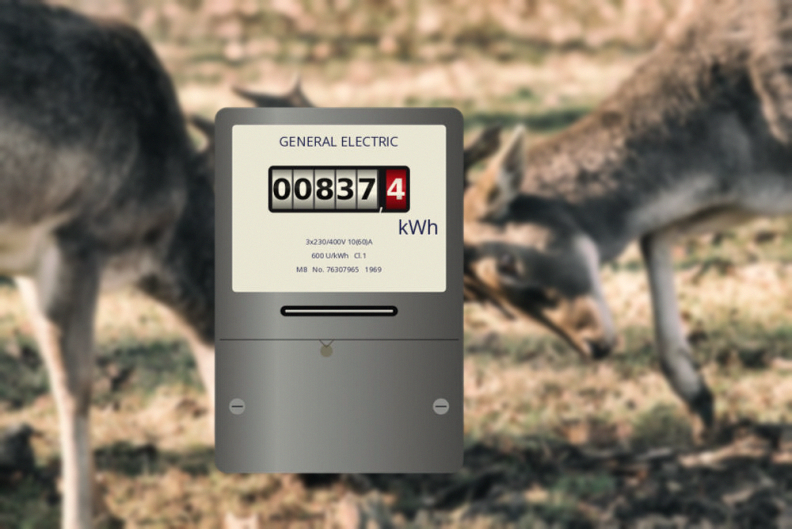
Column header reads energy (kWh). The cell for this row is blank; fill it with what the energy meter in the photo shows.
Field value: 837.4 kWh
